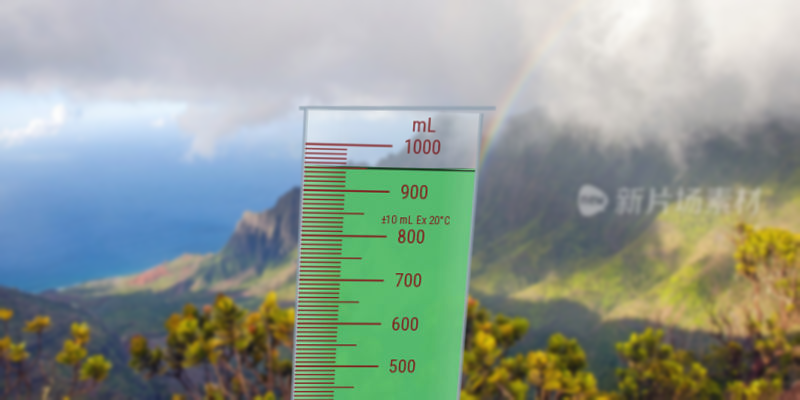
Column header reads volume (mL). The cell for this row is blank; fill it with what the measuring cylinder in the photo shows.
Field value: 950 mL
